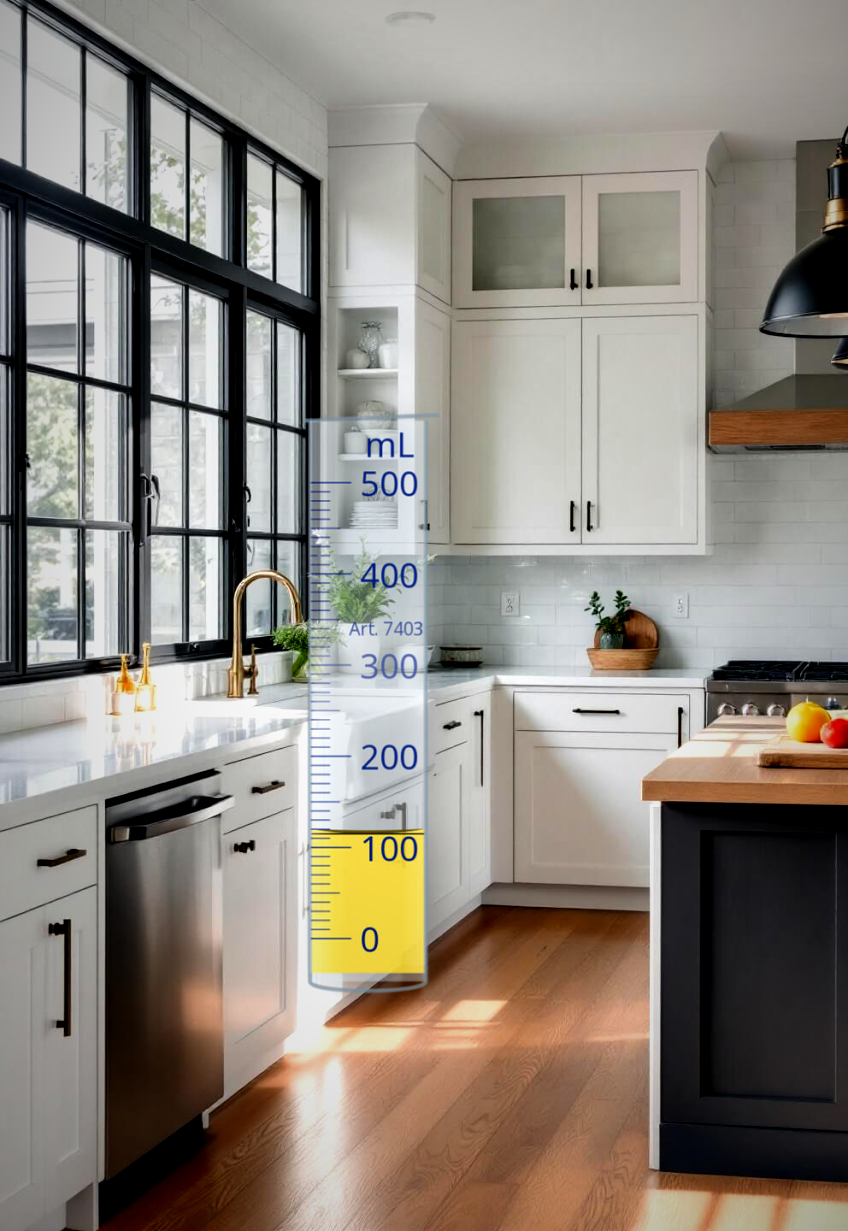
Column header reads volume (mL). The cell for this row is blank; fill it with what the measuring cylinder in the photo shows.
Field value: 115 mL
